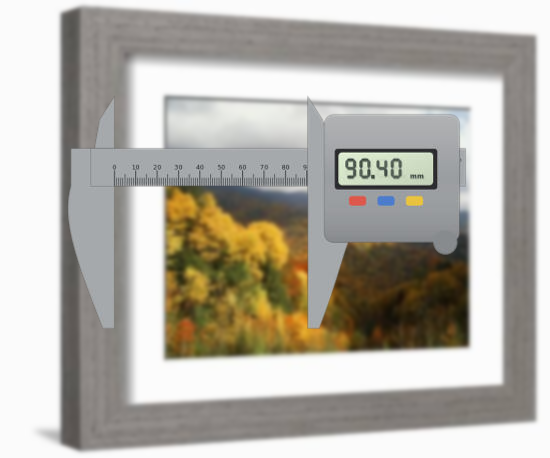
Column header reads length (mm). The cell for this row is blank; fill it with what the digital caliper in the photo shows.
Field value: 90.40 mm
